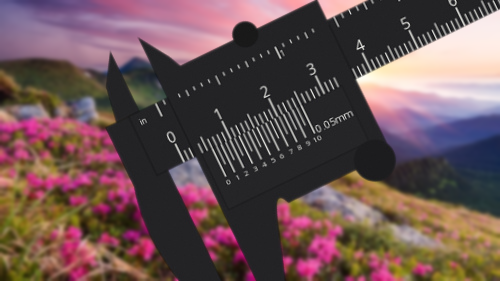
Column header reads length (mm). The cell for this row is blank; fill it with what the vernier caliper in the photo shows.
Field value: 6.0 mm
